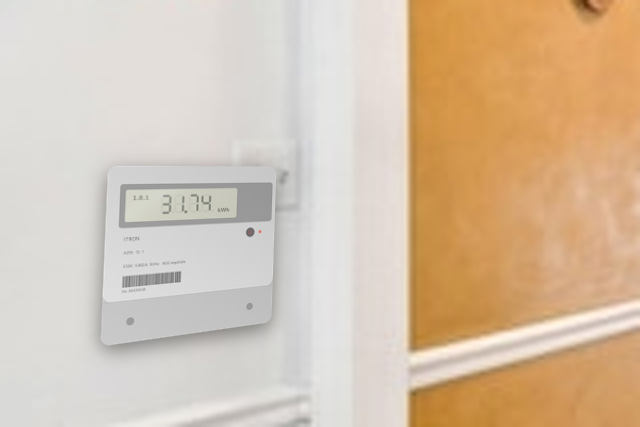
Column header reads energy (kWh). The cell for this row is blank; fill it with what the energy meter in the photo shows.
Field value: 31.74 kWh
